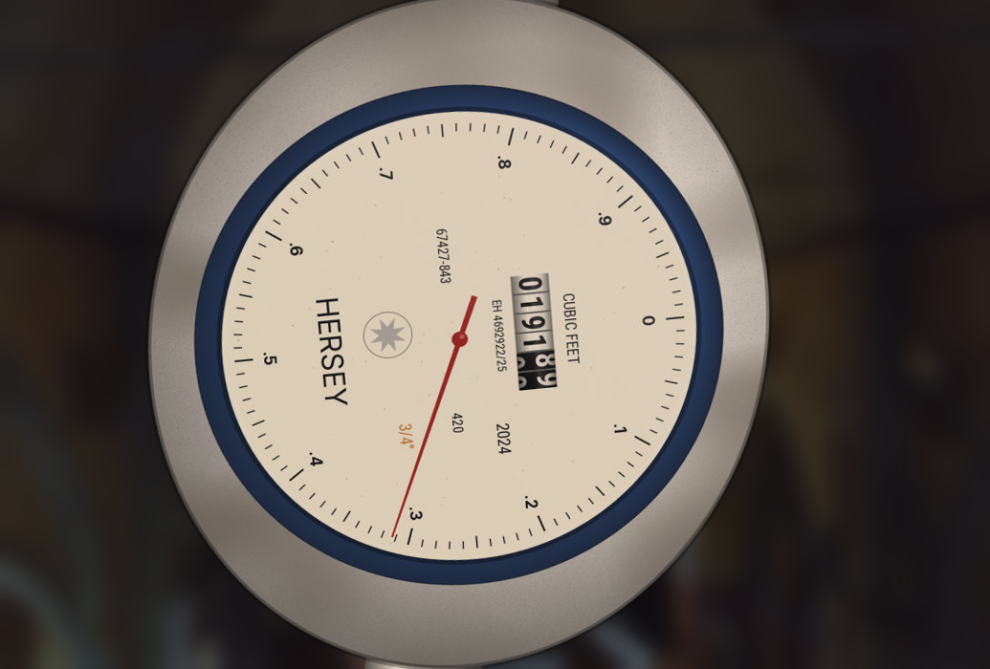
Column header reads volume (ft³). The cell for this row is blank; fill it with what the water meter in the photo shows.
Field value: 19189.31 ft³
